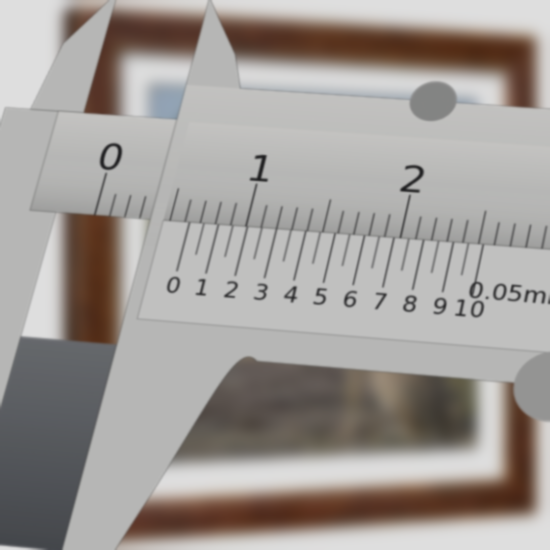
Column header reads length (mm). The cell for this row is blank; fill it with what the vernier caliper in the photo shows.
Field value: 6.3 mm
